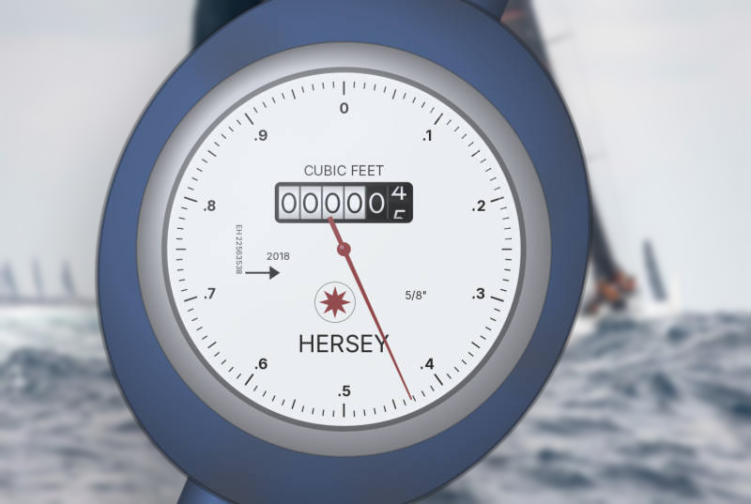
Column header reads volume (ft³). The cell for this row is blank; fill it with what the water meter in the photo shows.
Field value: 4.43 ft³
